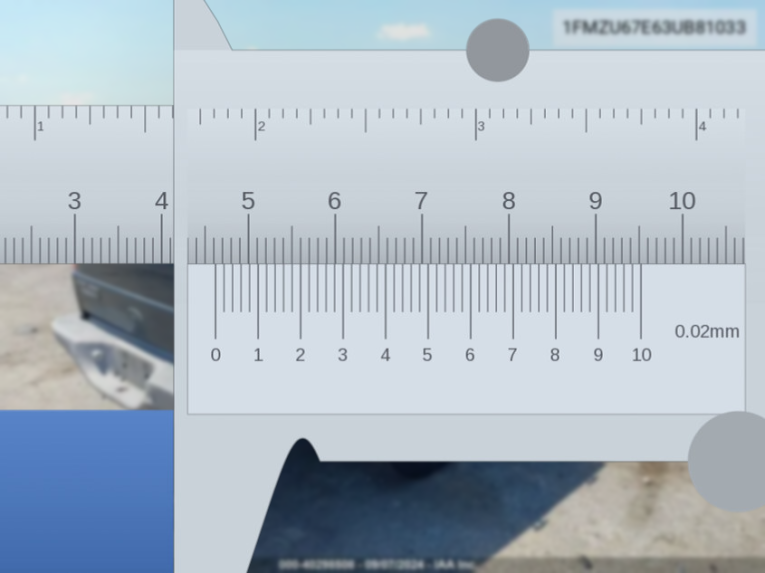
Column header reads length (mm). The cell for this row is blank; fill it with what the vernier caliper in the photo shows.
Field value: 46.2 mm
